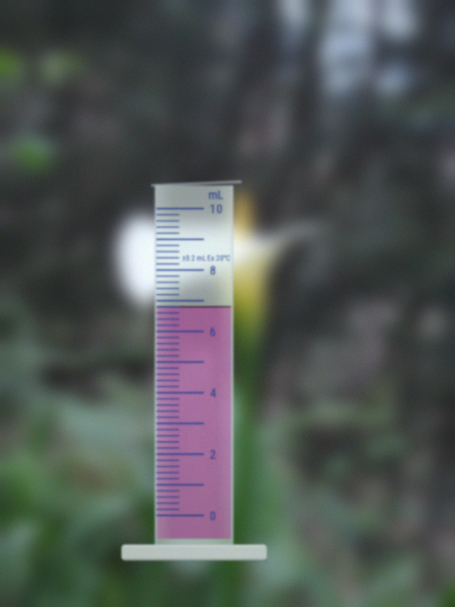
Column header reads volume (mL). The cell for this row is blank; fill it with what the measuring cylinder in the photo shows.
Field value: 6.8 mL
